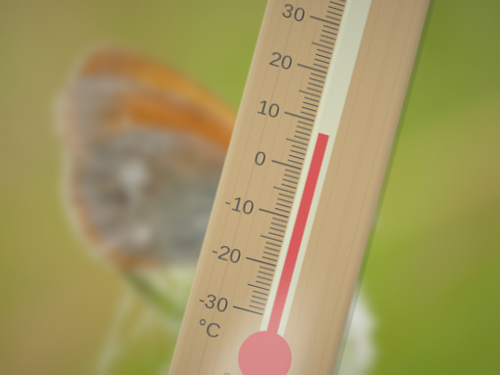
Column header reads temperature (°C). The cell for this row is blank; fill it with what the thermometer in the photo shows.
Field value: 8 °C
